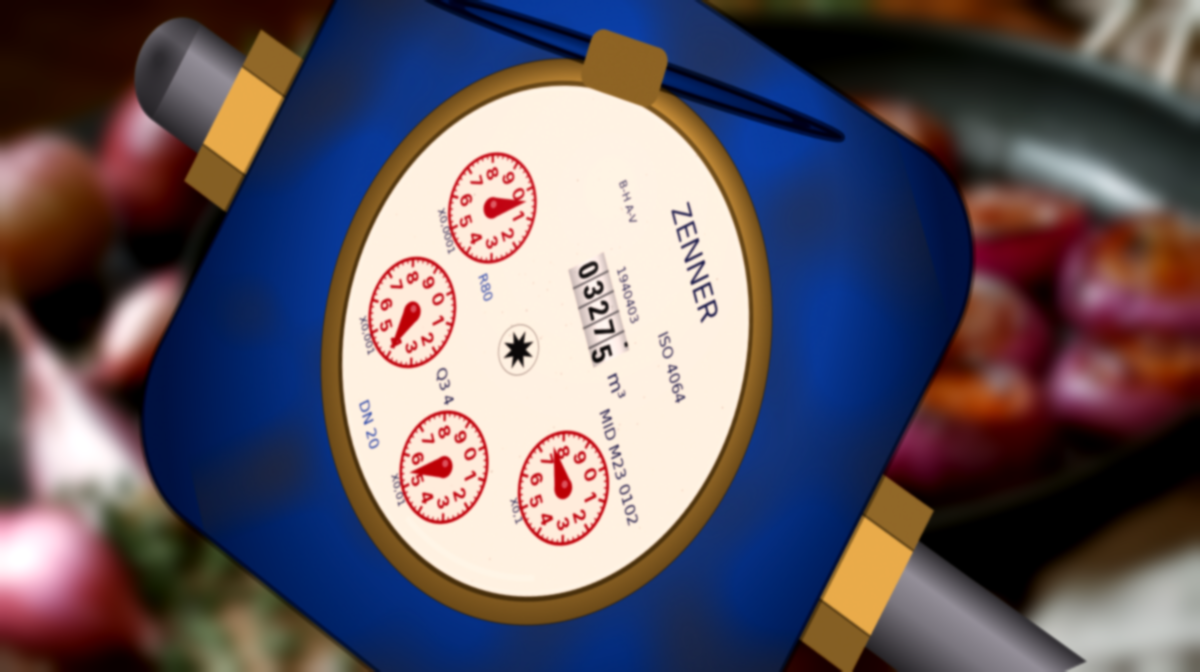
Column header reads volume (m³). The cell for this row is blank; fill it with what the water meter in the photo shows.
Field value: 3274.7540 m³
